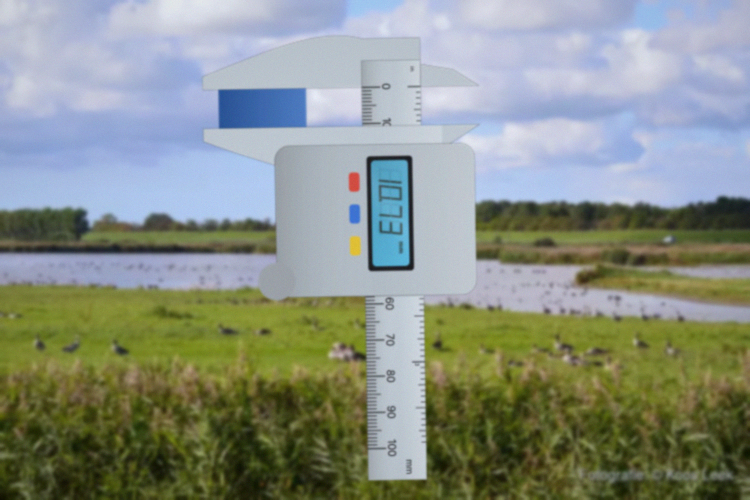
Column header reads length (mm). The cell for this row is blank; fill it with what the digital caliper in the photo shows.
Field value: 10.73 mm
